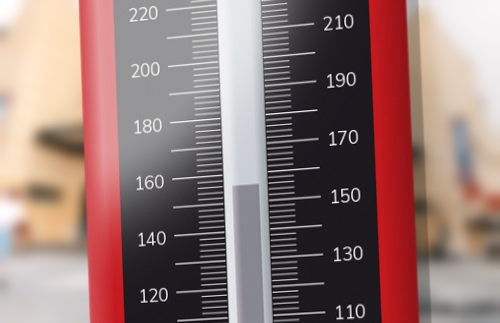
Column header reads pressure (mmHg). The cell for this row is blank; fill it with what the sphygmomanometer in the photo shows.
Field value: 156 mmHg
